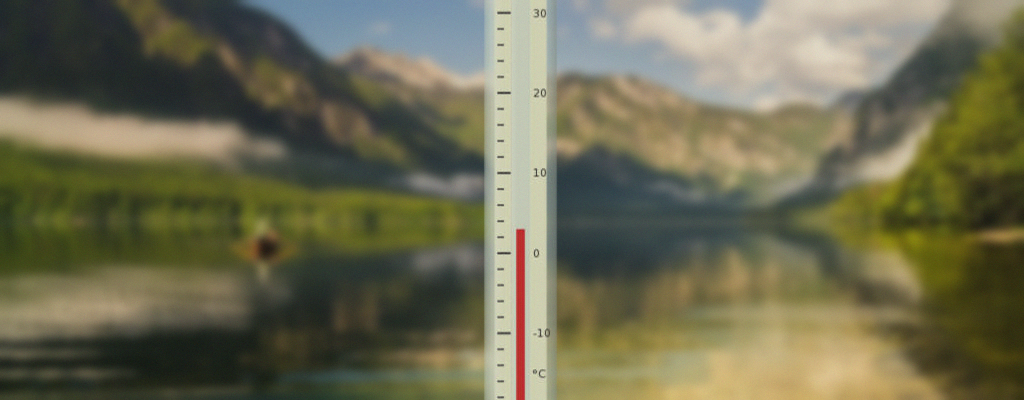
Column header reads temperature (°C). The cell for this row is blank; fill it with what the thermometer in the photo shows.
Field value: 3 °C
